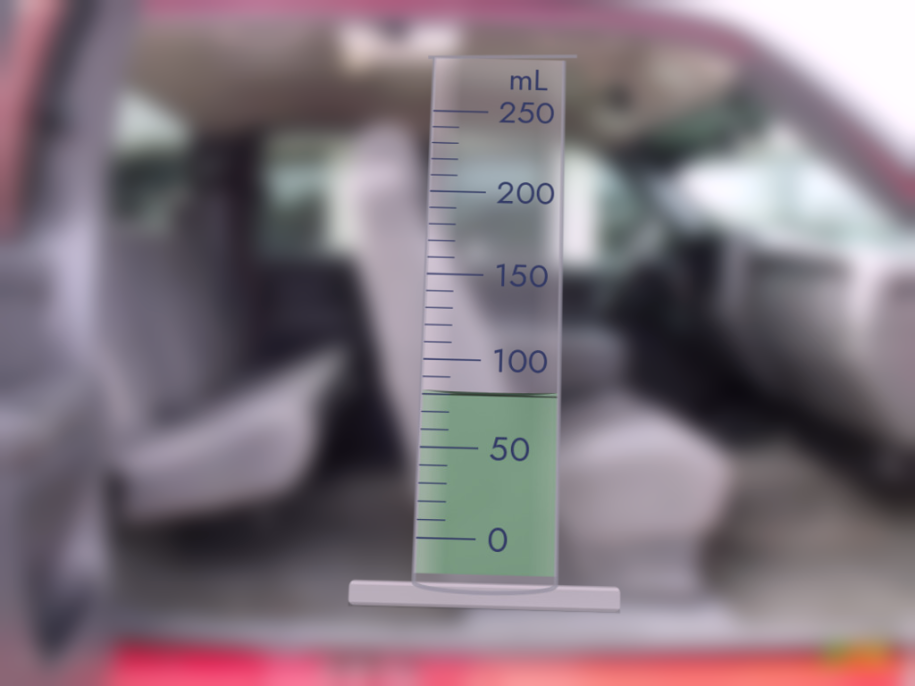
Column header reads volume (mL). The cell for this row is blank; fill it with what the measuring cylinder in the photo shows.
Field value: 80 mL
